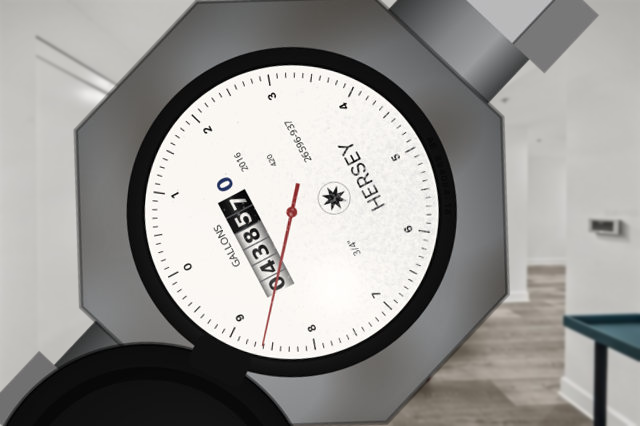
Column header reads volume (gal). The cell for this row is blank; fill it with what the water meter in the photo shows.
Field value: 438568.6 gal
